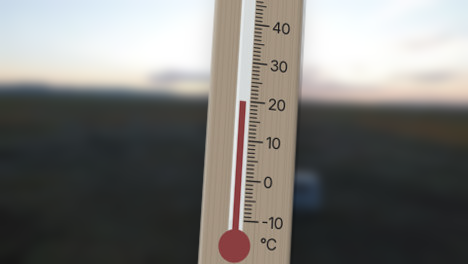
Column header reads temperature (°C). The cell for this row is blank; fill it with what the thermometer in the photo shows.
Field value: 20 °C
